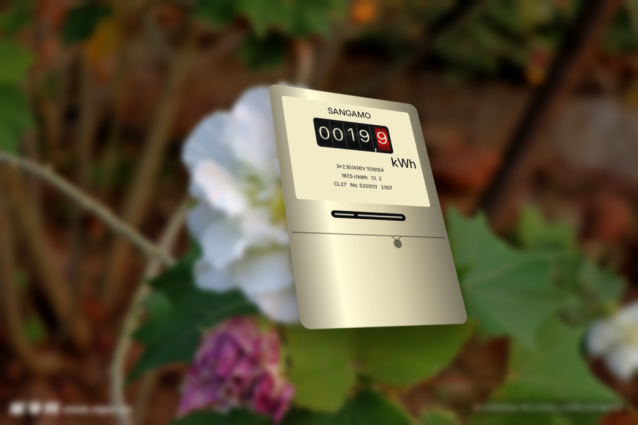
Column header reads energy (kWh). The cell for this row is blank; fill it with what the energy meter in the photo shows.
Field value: 19.9 kWh
